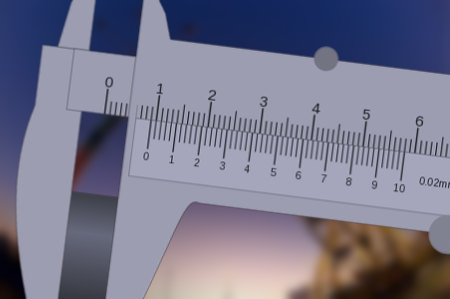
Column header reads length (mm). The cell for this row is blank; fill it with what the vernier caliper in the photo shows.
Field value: 9.0 mm
